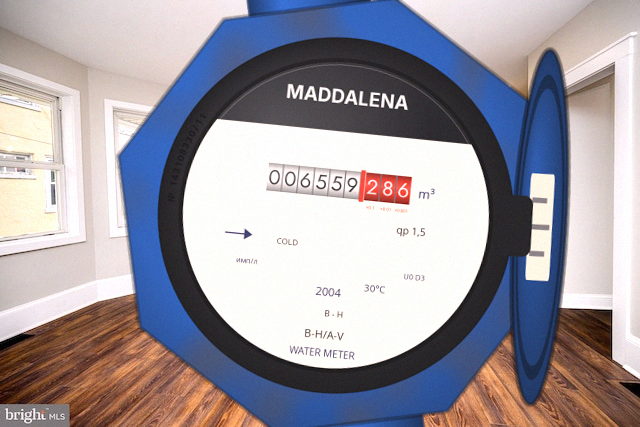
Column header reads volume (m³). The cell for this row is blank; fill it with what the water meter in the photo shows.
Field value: 6559.286 m³
